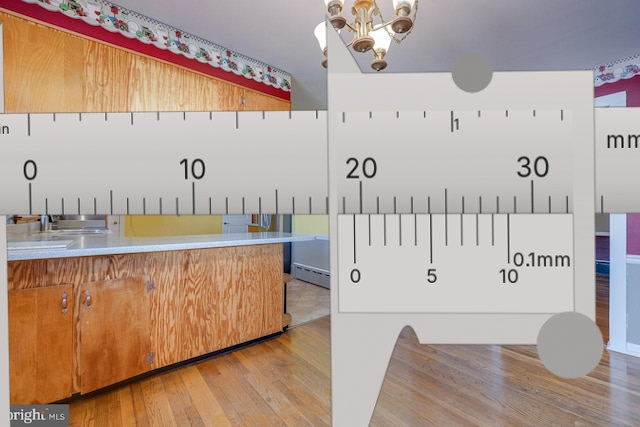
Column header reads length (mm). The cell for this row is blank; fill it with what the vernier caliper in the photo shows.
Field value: 19.6 mm
